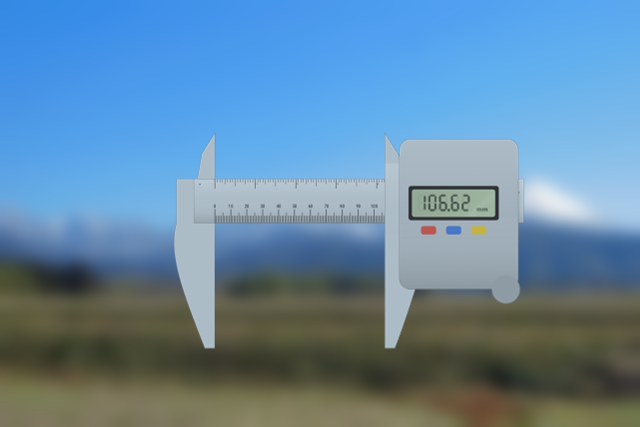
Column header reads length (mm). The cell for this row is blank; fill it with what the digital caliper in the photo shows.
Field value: 106.62 mm
